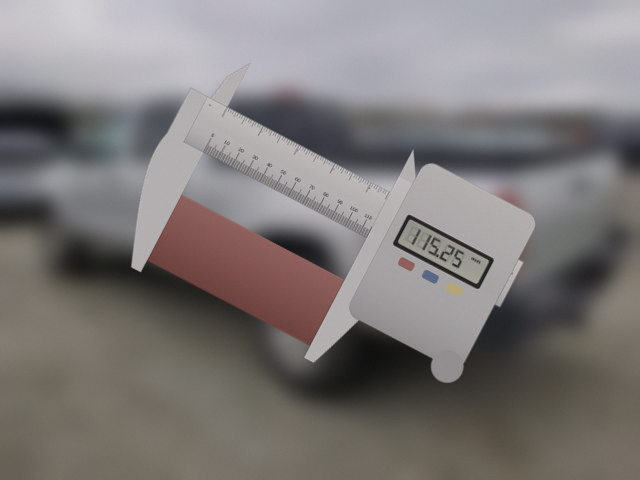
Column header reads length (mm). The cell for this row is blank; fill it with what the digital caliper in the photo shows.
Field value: 115.25 mm
